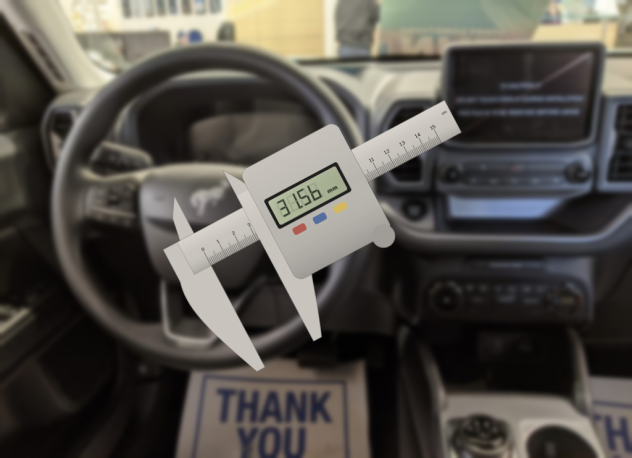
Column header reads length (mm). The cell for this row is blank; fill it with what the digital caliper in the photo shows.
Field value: 31.56 mm
